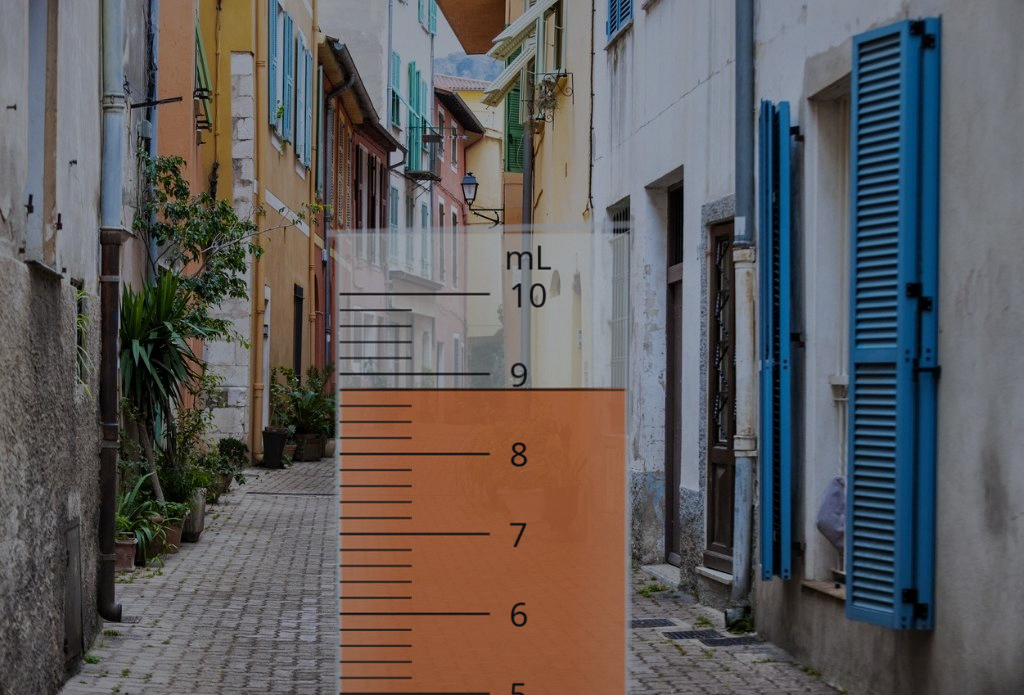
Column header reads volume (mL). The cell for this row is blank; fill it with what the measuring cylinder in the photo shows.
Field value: 8.8 mL
